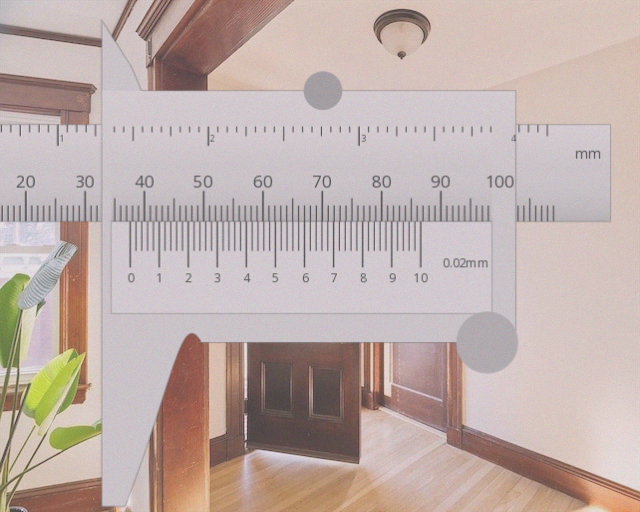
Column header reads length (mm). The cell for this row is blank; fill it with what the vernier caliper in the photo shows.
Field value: 37.6 mm
